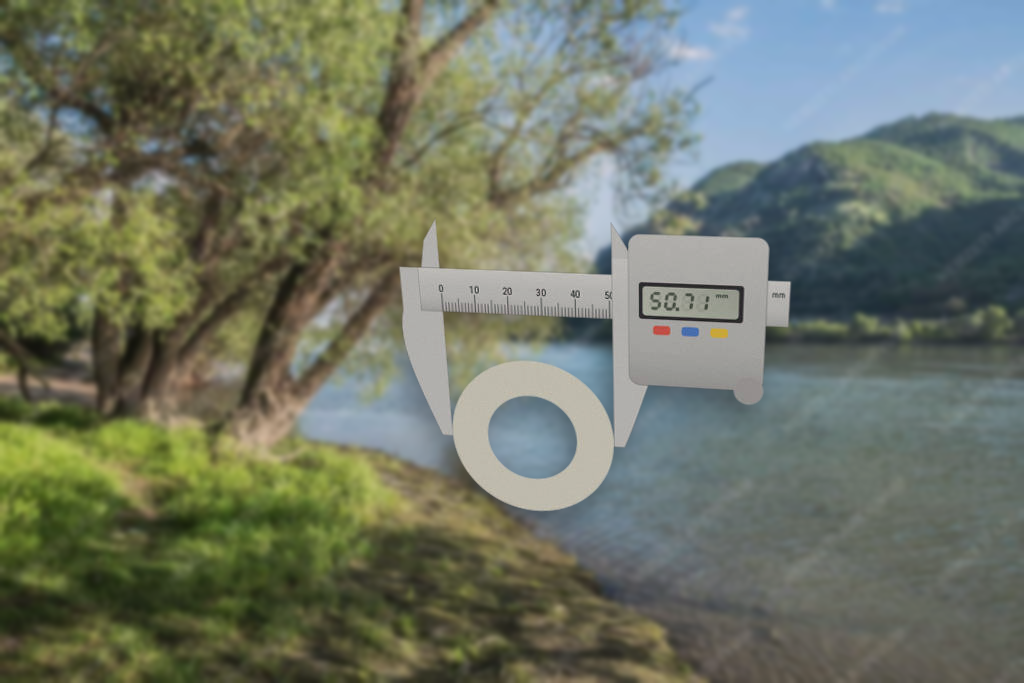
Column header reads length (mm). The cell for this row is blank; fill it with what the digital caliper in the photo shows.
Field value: 50.71 mm
